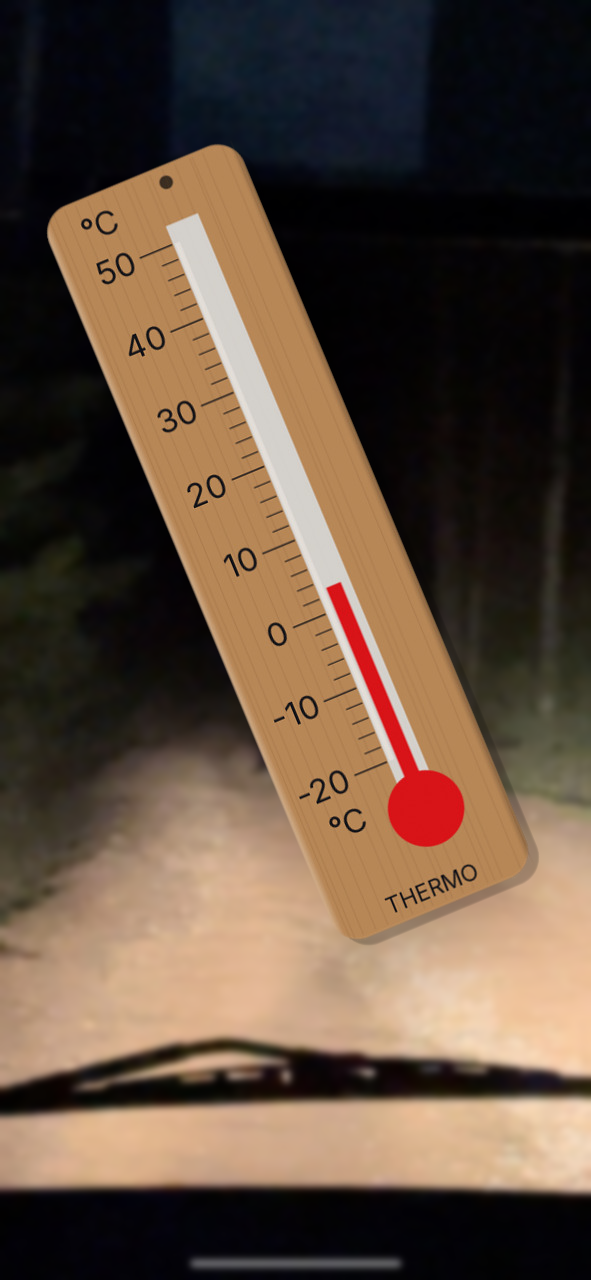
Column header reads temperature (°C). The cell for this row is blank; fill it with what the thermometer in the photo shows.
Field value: 3 °C
